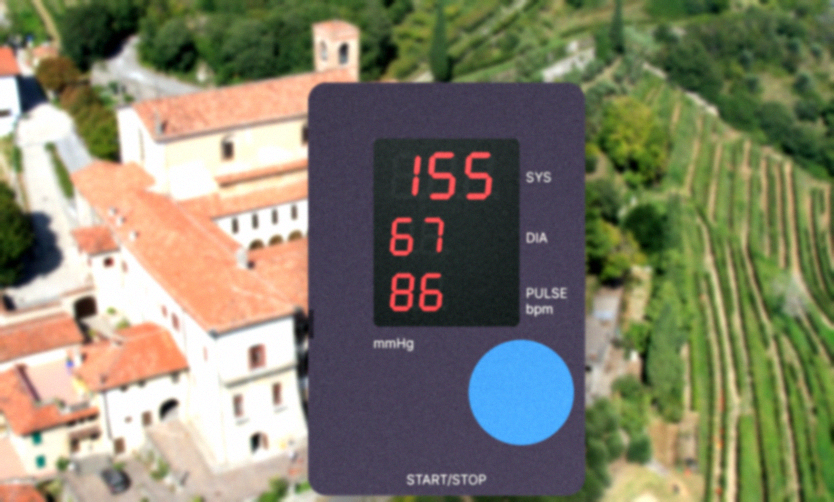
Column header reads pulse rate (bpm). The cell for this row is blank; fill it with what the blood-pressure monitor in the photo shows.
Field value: 86 bpm
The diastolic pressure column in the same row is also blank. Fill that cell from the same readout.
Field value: 67 mmHg
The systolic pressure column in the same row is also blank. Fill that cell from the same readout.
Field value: 155 mmHg
